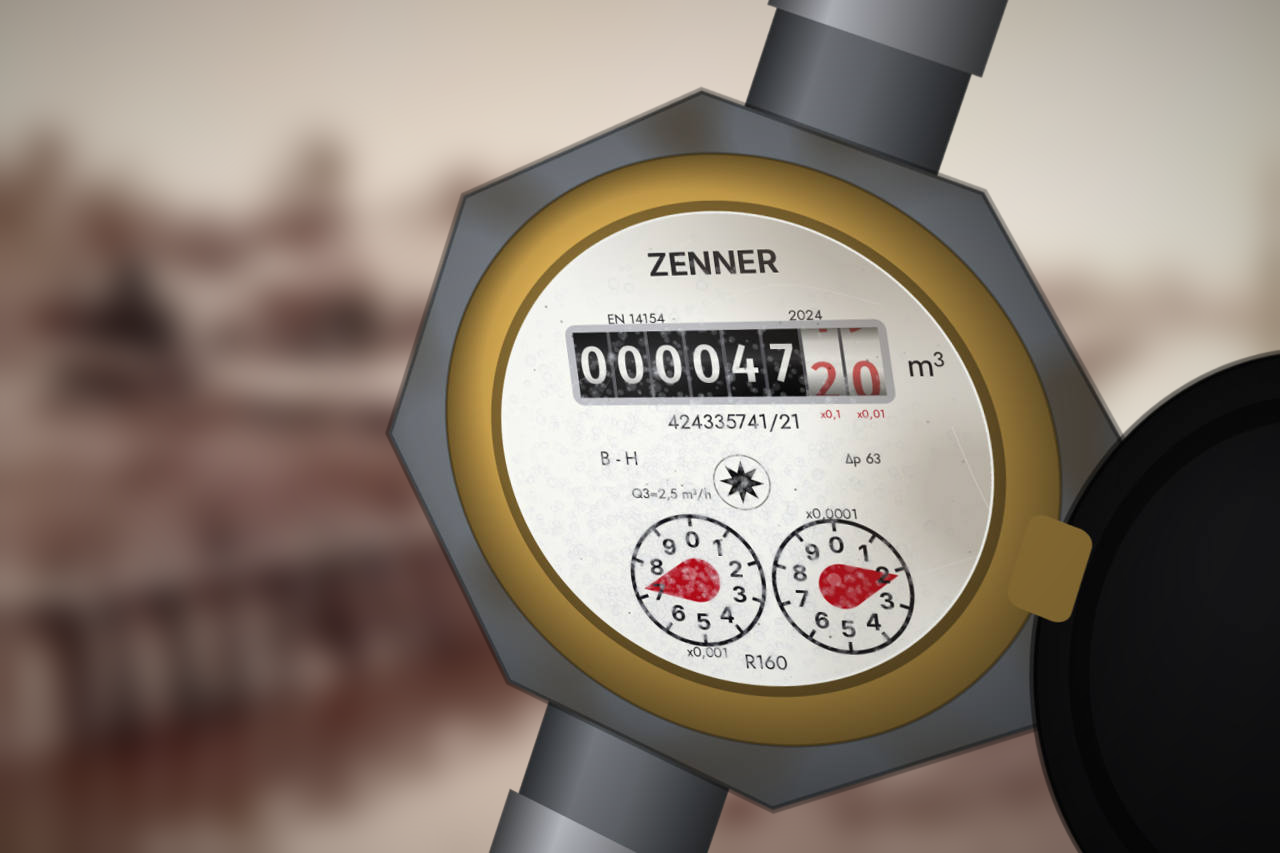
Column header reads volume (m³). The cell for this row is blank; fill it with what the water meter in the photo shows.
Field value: 47.1972 m³
